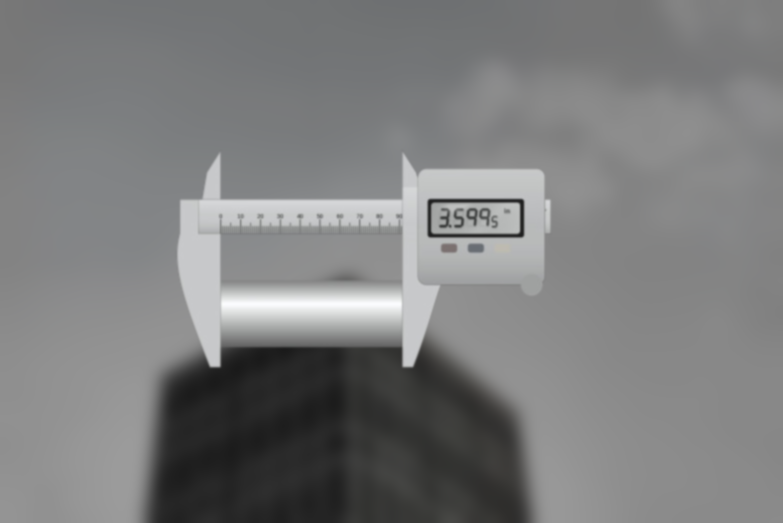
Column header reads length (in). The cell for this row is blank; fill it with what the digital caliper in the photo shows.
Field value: 3.5995 in
